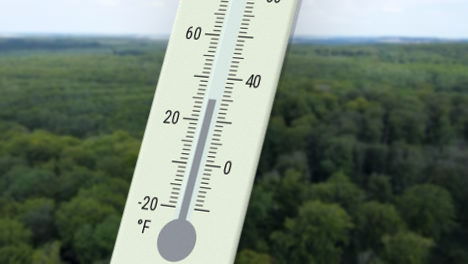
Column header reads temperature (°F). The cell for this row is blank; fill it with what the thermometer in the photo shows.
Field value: 30 °F
